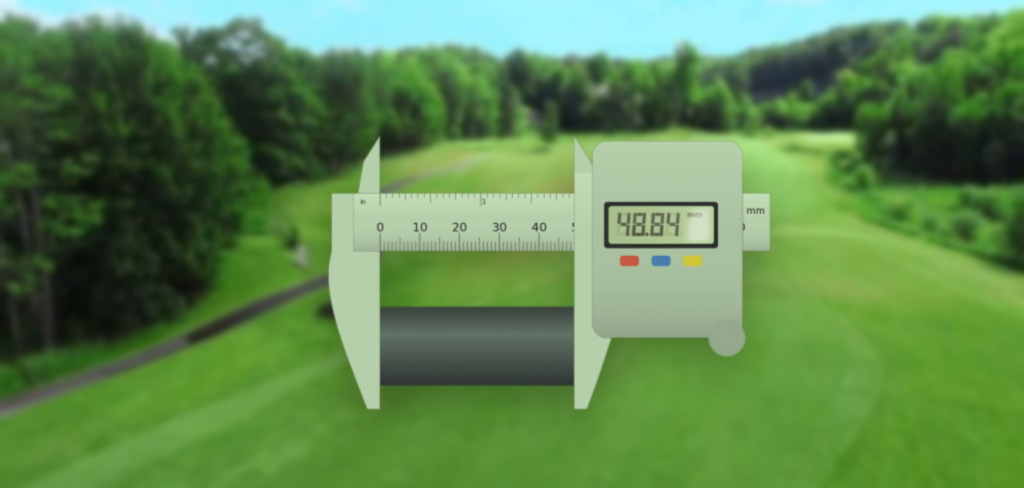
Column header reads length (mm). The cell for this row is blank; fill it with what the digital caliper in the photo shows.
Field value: 48.84 mm
